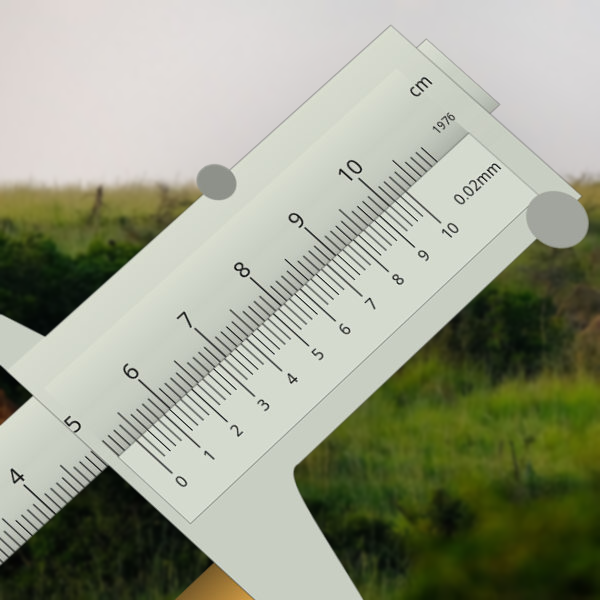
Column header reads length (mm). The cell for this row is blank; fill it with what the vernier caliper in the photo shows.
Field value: 54.0 mm
